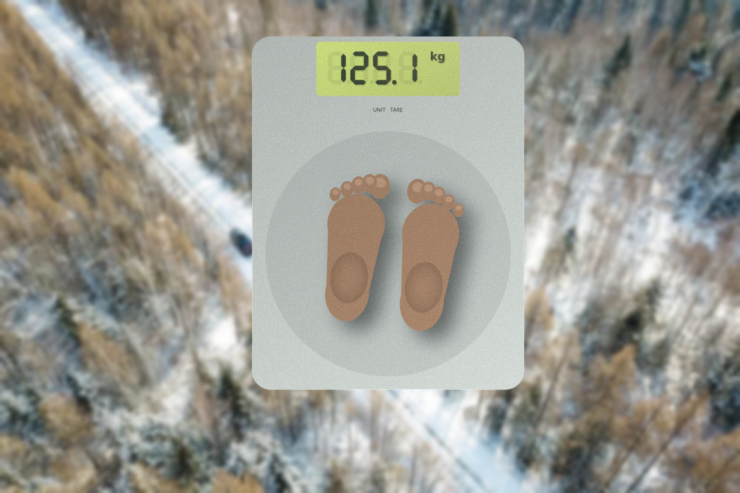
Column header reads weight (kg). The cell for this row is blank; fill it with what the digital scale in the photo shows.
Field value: 125.1 kg
